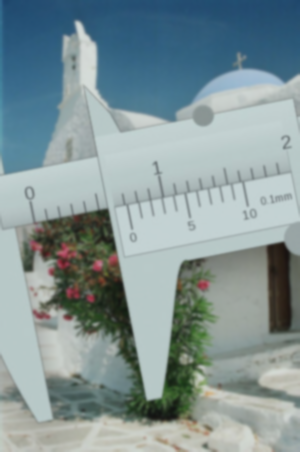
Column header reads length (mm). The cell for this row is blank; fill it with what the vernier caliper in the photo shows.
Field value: 7.2 mm
